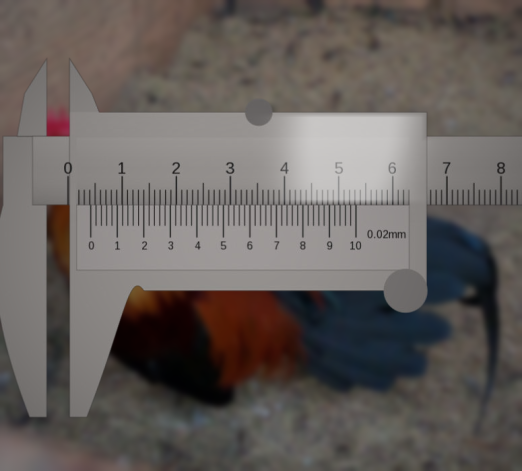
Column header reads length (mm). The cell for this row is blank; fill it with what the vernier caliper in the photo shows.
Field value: 4.2 mm
